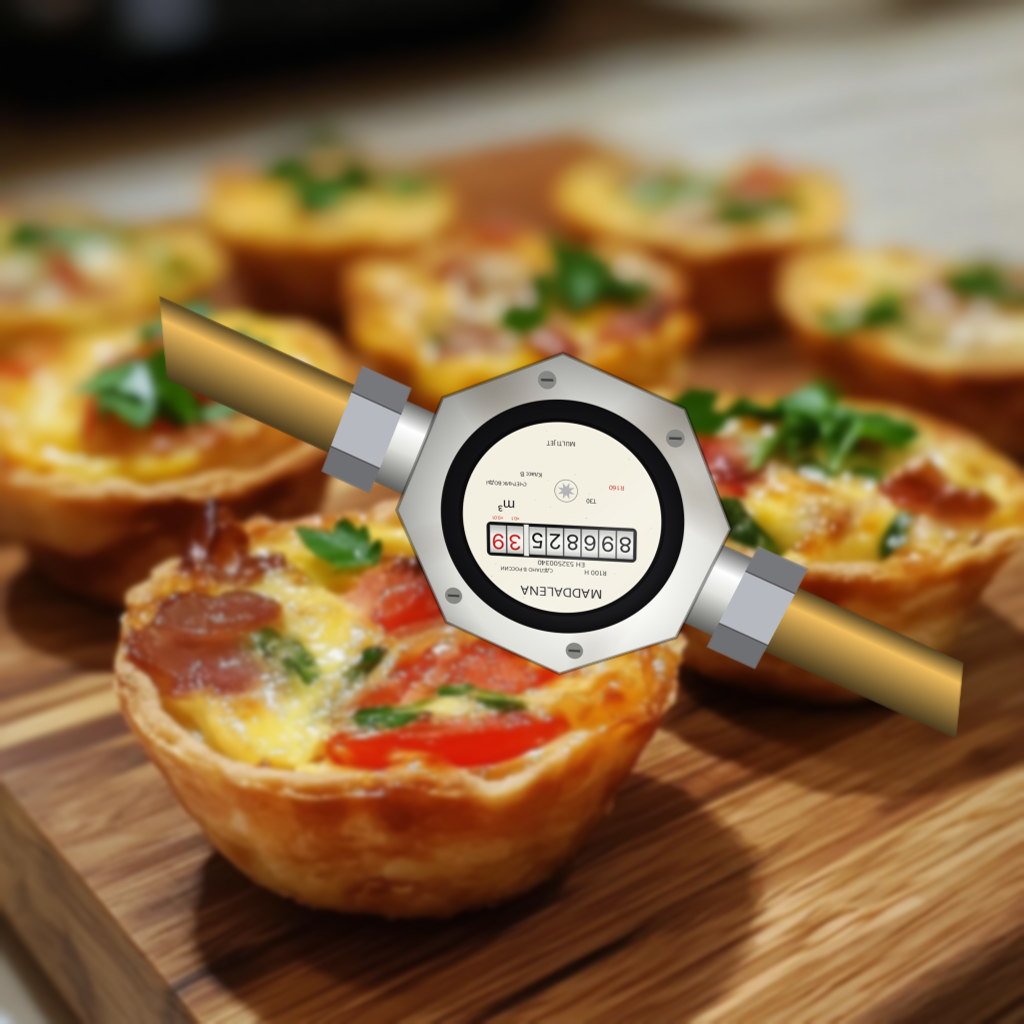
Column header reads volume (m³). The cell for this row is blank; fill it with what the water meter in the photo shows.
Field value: 896825.39 m³
